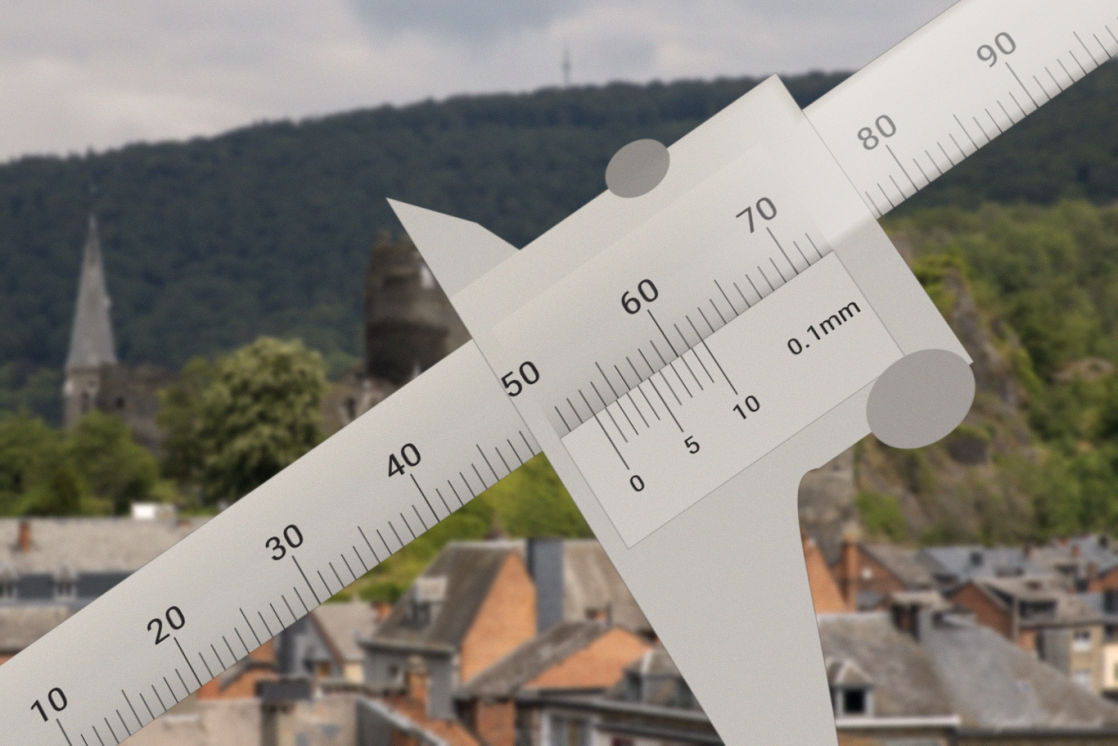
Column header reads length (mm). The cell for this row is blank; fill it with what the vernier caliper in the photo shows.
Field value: 53.0 mm
